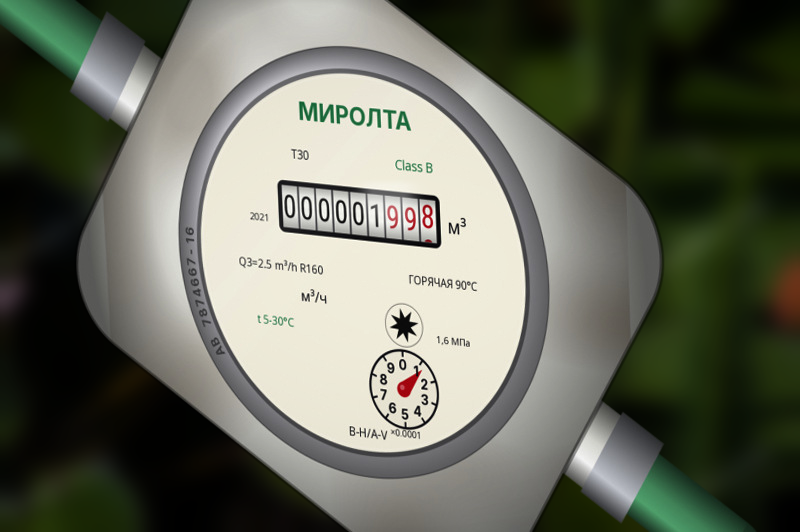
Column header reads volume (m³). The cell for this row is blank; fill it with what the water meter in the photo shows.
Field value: 1.9981 m³
